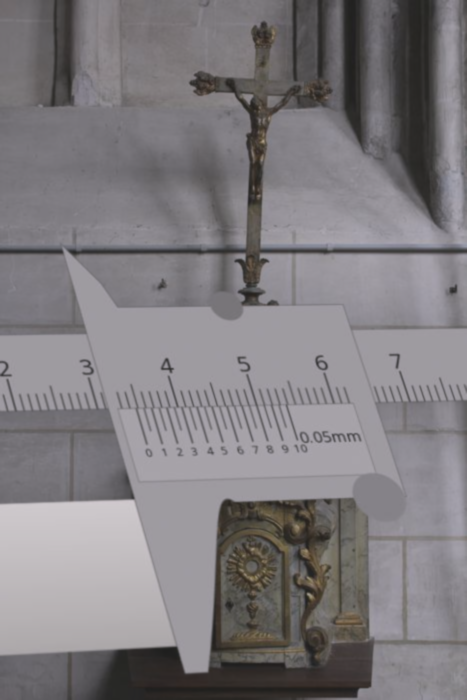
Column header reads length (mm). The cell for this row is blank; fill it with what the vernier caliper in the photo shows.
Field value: 34.8 mm
